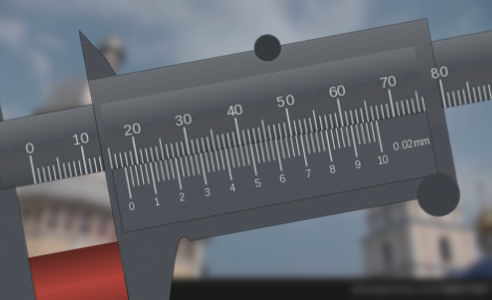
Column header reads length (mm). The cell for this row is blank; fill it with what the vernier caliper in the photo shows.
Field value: 17.5 mm
